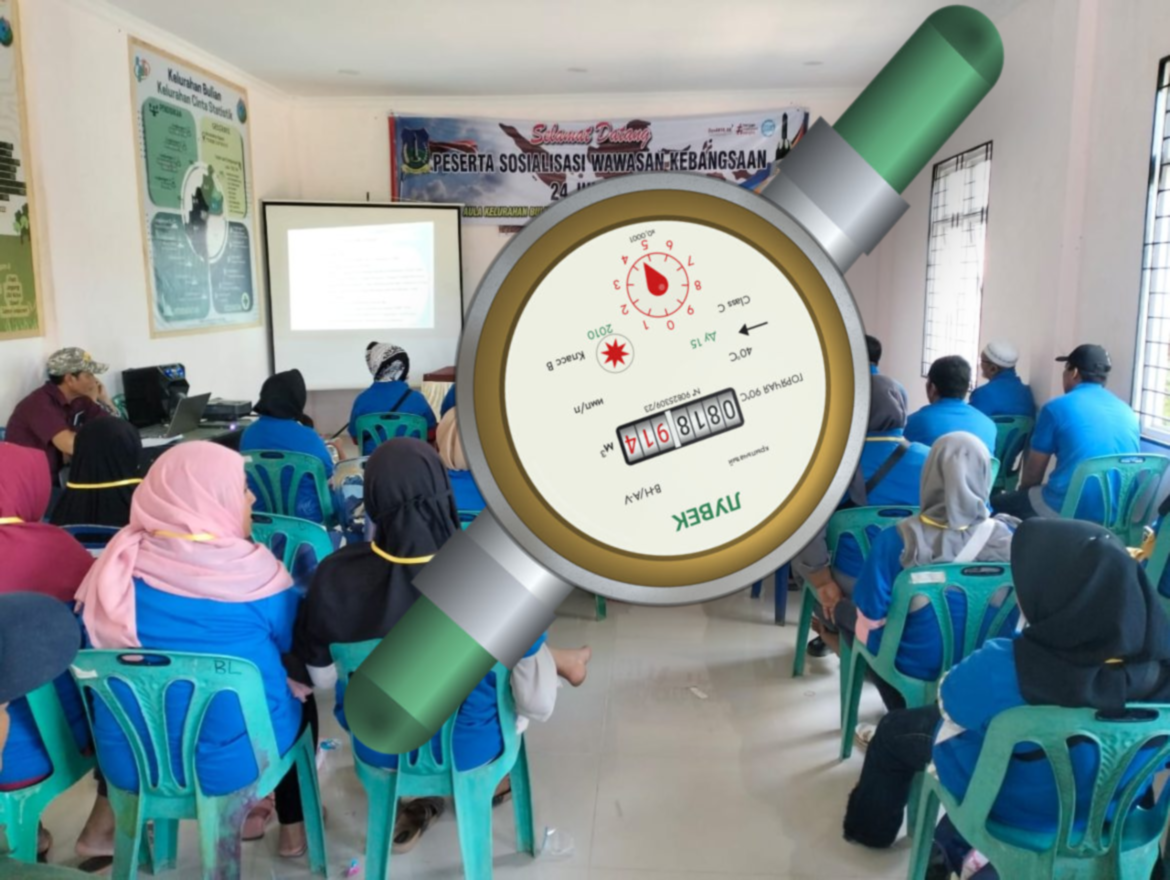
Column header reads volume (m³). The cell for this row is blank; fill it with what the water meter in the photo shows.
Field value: 818.9144 m³
